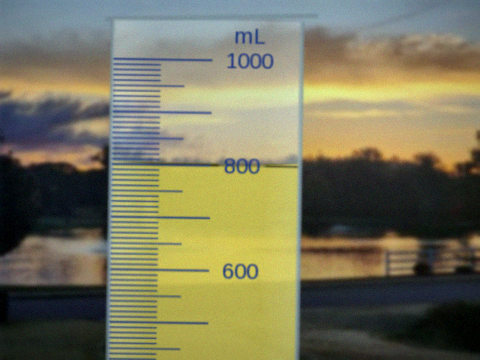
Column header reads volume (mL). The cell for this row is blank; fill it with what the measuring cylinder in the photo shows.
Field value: 800 mL
